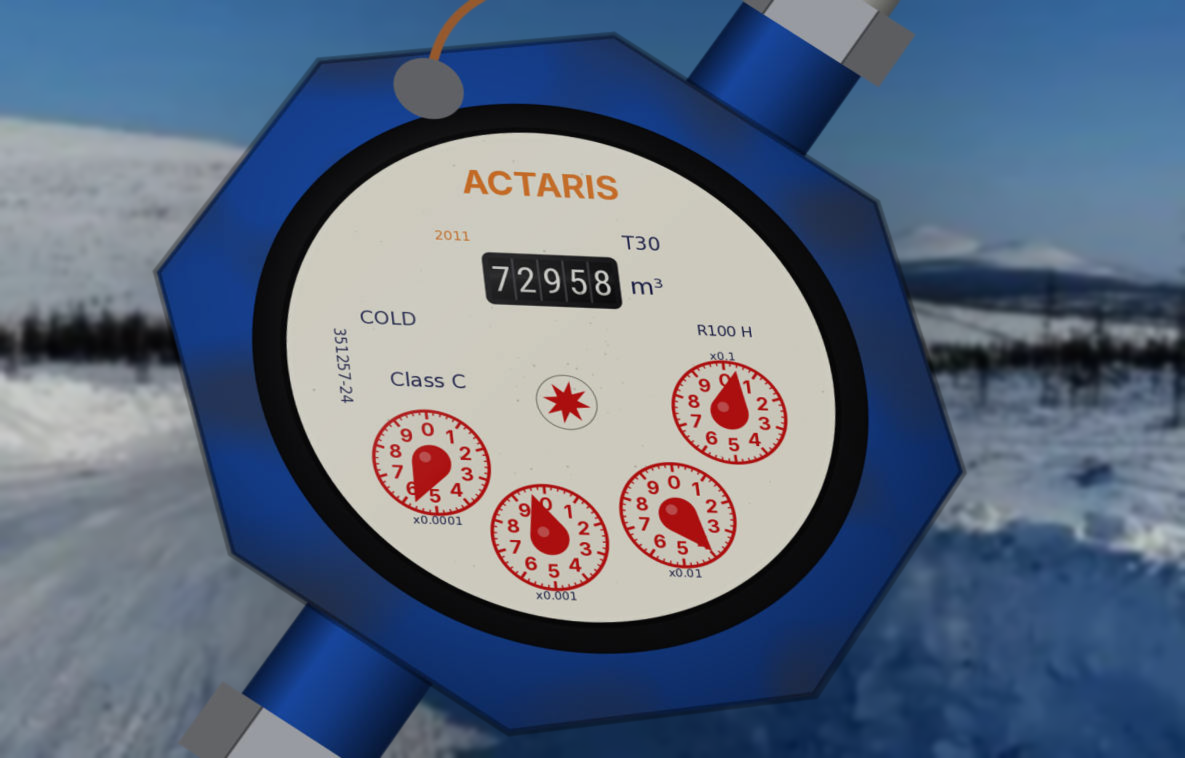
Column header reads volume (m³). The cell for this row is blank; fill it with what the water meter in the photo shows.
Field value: 72958.0395 m³
